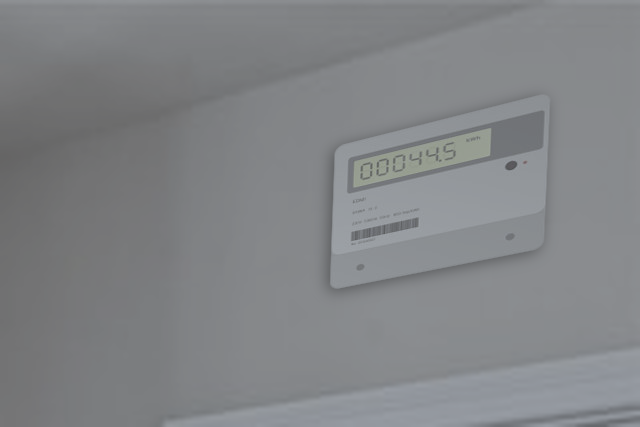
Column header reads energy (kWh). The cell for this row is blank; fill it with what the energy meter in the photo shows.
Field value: 44.5 kWh
